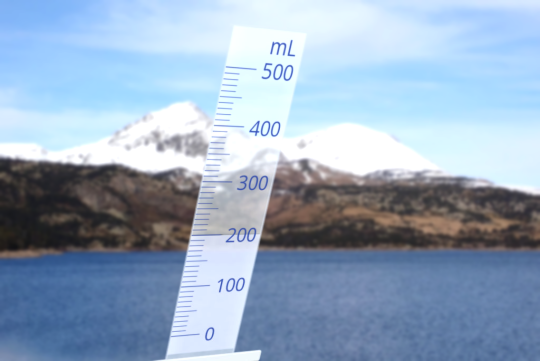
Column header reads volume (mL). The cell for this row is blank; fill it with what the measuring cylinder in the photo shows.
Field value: 200 mL
